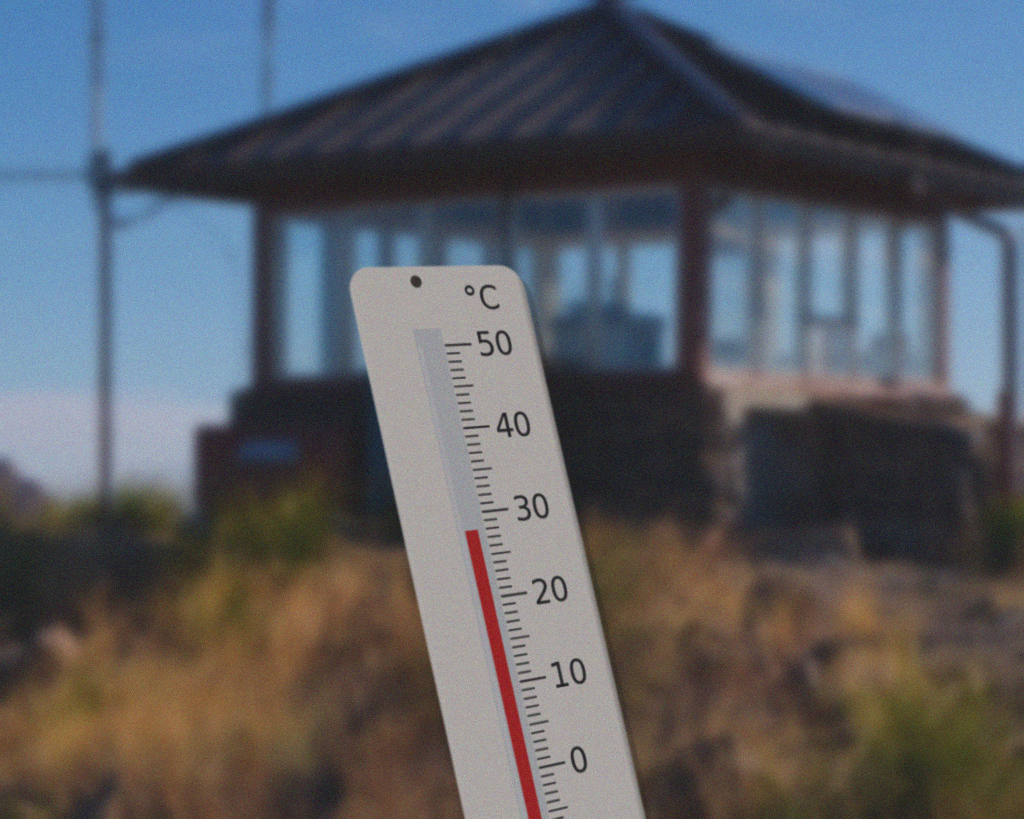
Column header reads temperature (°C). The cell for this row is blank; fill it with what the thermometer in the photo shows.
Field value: 28 °C
